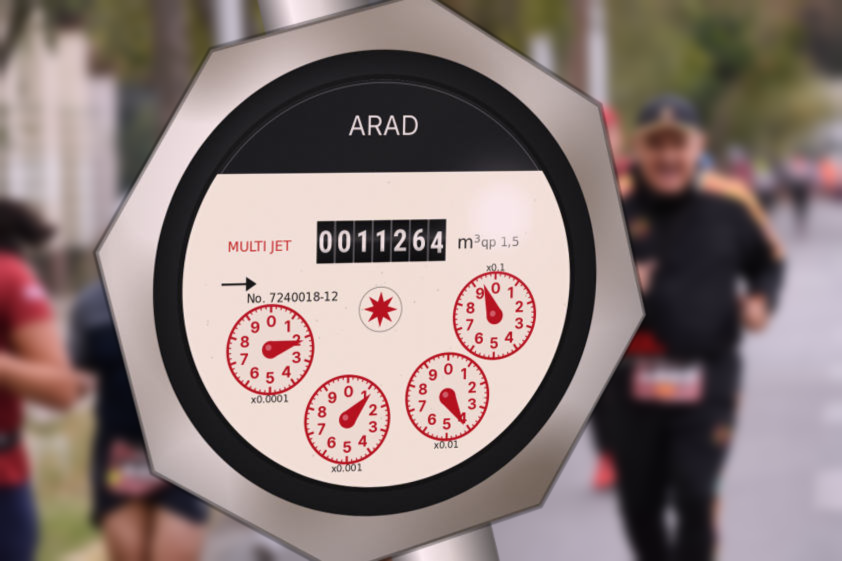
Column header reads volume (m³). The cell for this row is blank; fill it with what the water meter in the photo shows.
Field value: 11263.9412 m³
